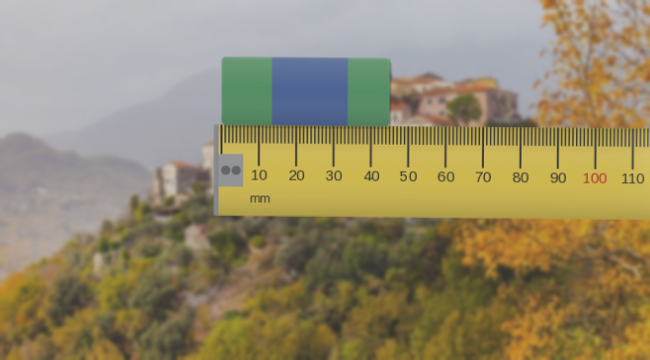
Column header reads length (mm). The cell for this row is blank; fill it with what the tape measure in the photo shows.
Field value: 45 mm
